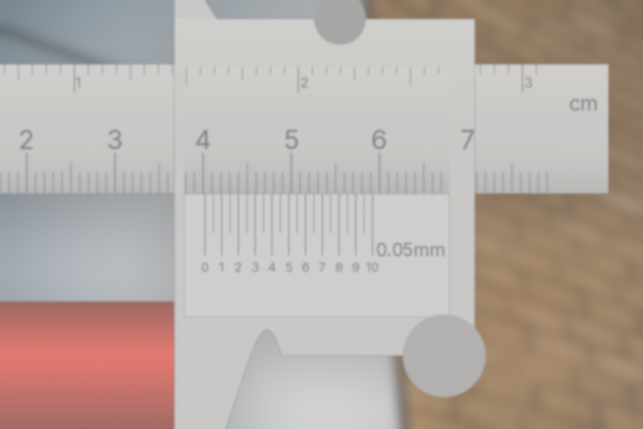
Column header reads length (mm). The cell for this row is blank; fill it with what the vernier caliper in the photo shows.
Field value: 40.2 mm
